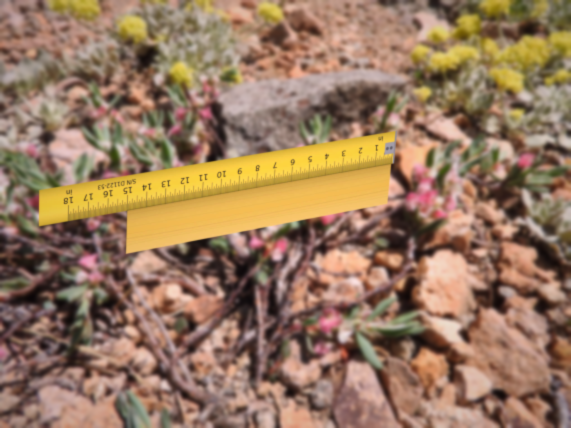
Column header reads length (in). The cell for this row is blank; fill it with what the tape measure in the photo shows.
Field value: 15 in
